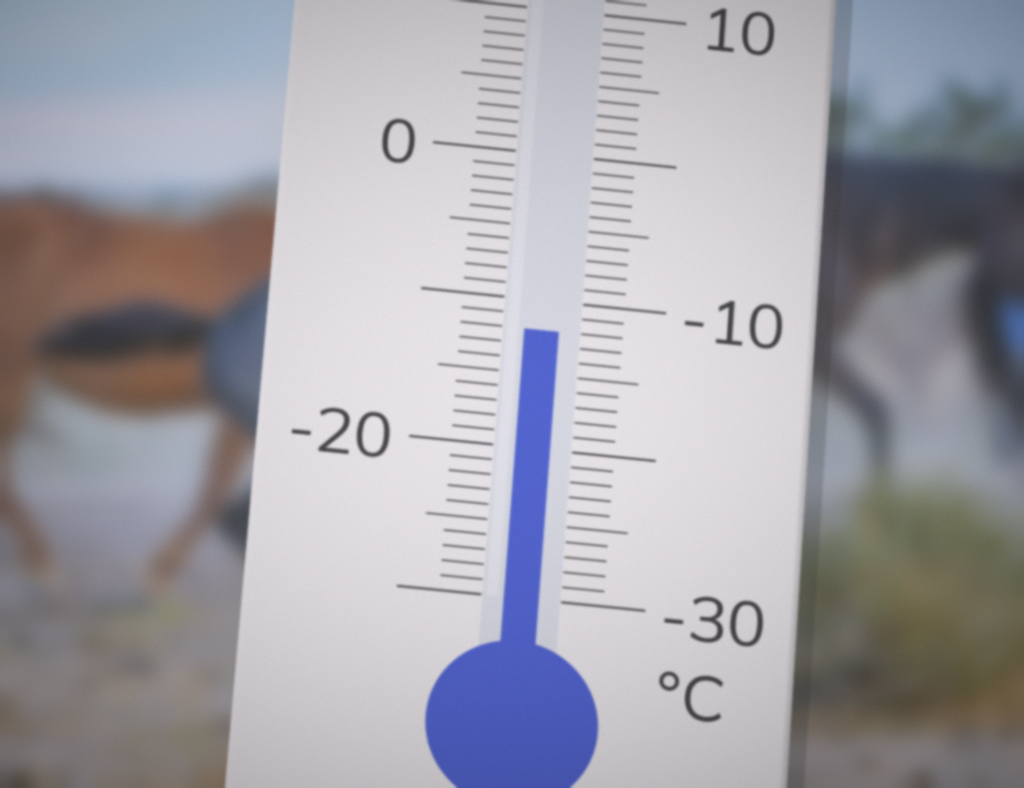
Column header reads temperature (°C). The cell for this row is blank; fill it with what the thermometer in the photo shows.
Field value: -12 °C
